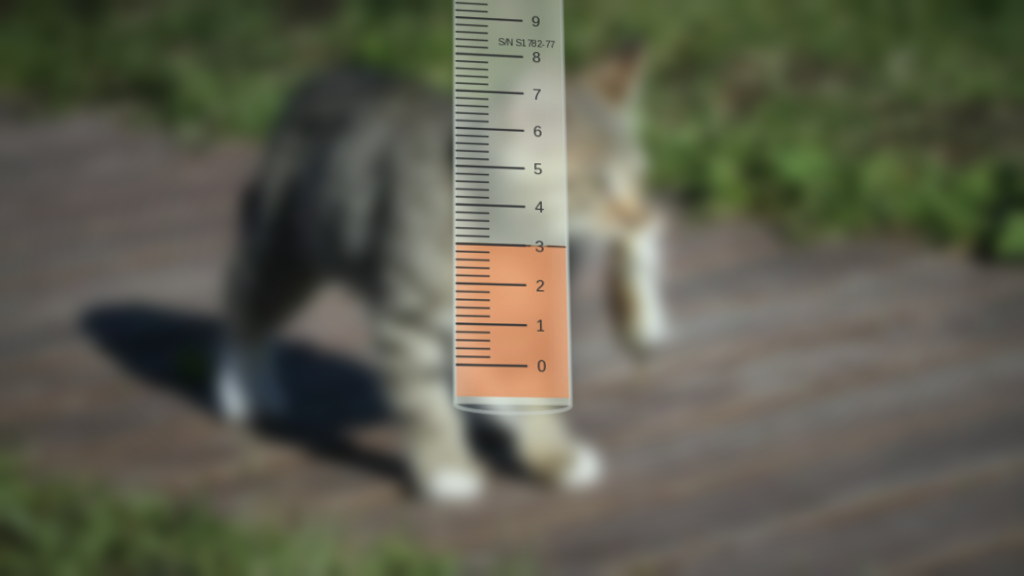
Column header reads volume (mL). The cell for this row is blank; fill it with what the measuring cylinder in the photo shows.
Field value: 3 mL
